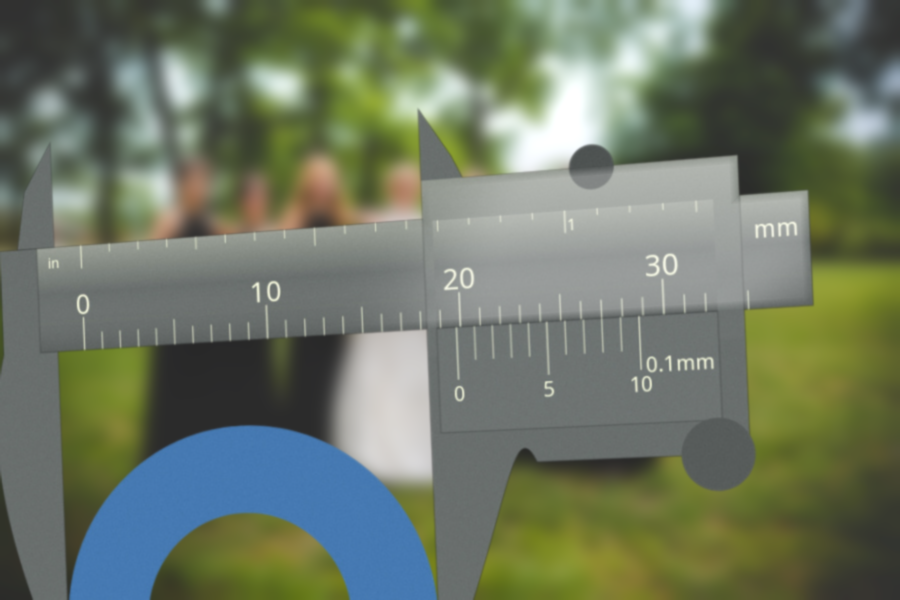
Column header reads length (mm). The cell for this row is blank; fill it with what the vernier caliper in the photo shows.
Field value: 19.8 mm
